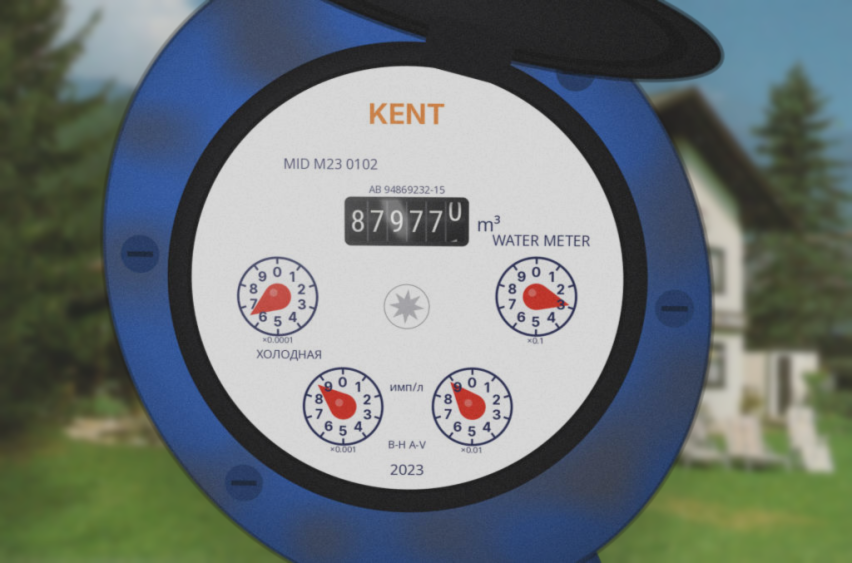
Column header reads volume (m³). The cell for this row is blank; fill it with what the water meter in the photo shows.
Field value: 879770.2886 m³
